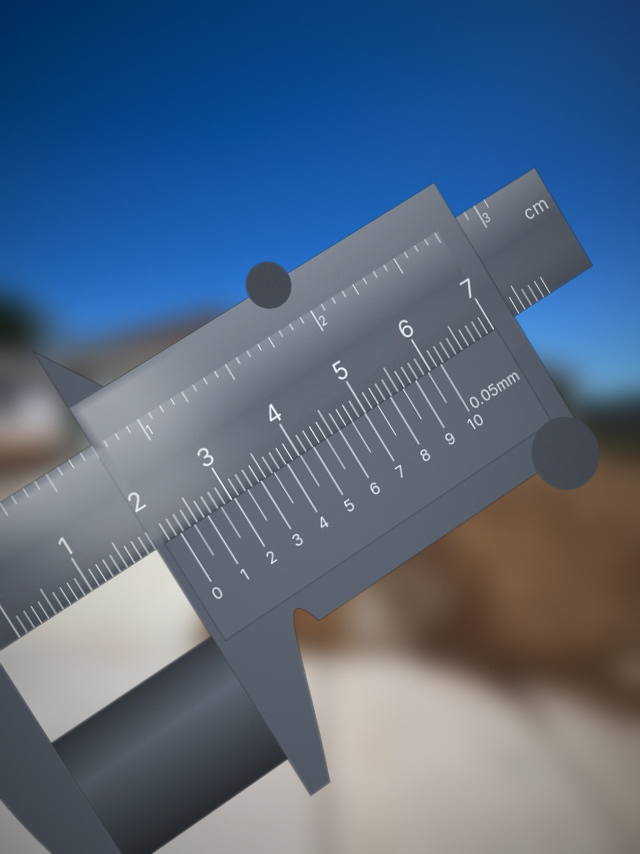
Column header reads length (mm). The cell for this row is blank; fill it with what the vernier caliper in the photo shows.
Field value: 22.6 mm
